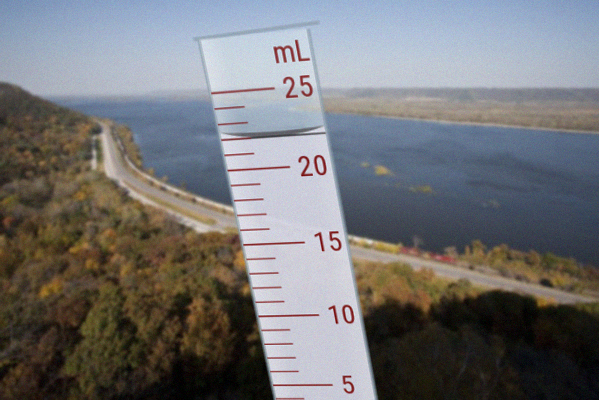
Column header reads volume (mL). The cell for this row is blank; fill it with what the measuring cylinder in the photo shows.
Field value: 22 mL
